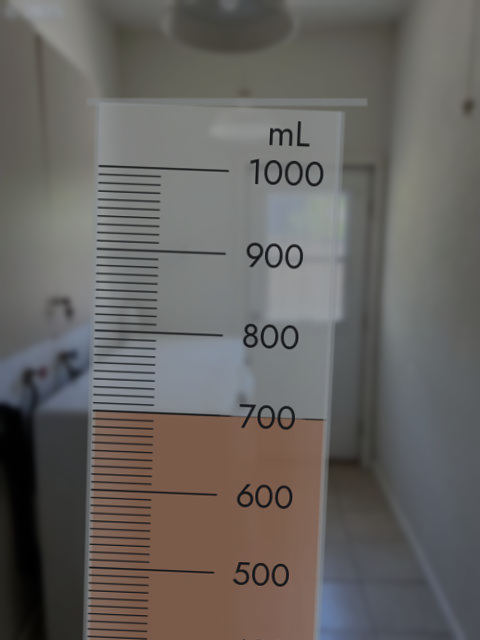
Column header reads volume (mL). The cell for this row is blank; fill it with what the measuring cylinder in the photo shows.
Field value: 700 mL
